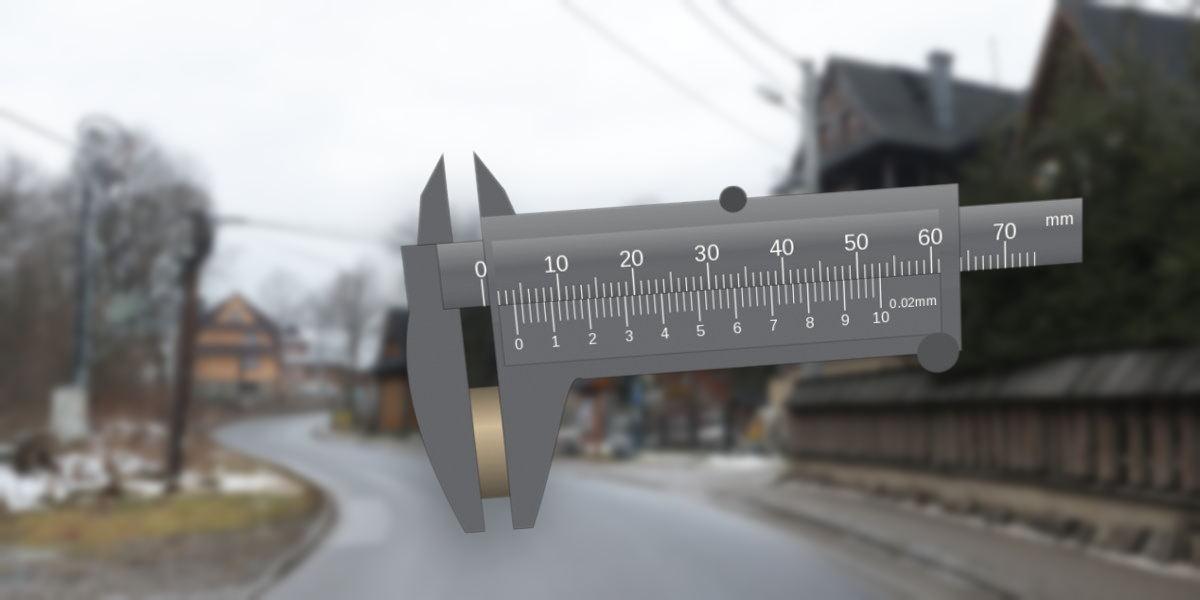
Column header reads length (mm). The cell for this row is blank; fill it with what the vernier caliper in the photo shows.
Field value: 4.0 mm
